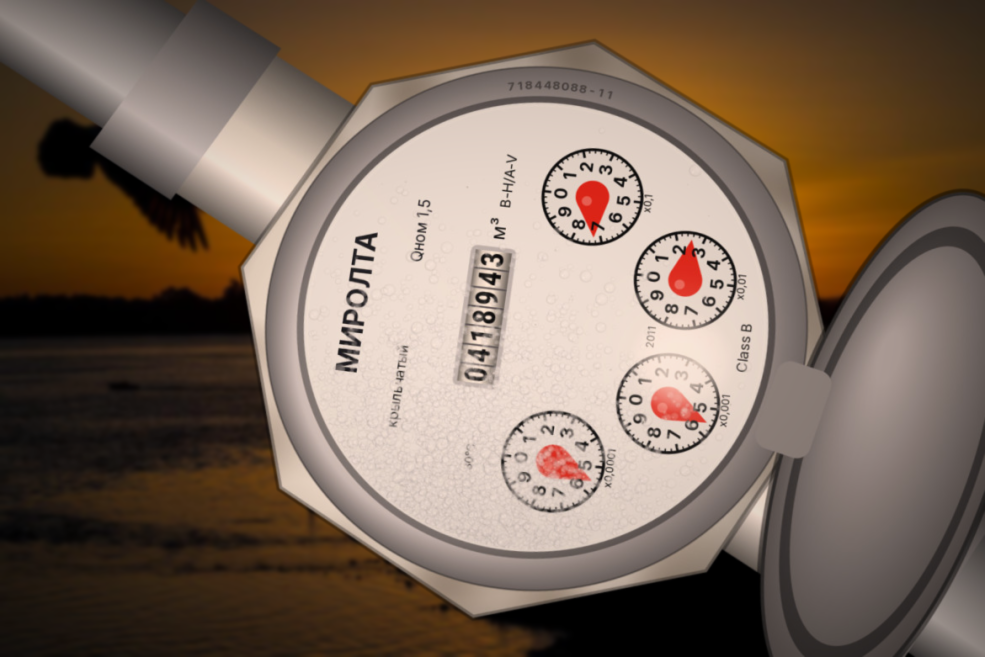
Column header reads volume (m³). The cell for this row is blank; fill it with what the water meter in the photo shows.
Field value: 418943.7255 m³
